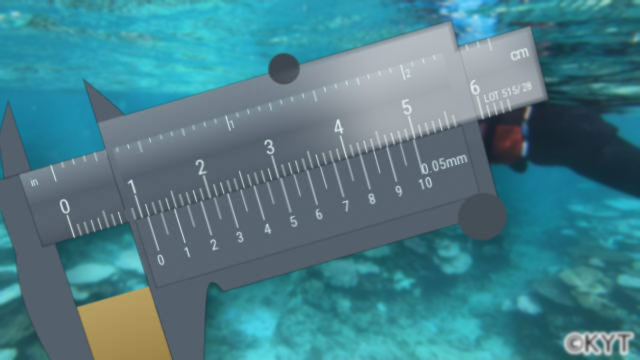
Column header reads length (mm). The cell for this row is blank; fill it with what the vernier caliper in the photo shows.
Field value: 10.8 mm
